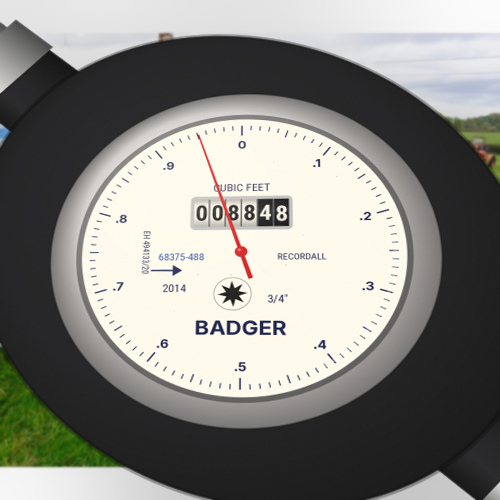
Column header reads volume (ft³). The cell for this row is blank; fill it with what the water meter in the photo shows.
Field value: 8847.95 ft³
